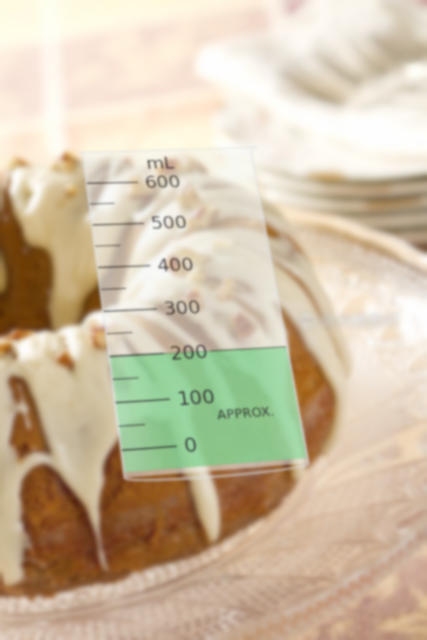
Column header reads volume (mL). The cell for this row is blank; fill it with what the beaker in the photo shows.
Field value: 200 mL
